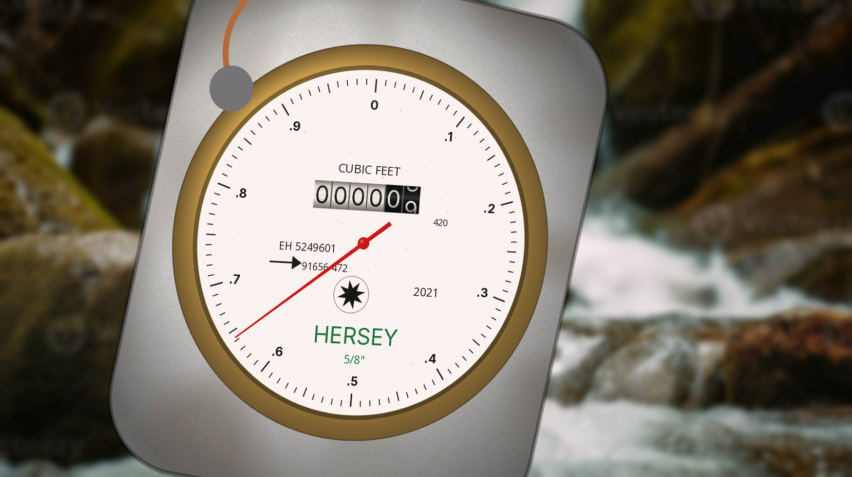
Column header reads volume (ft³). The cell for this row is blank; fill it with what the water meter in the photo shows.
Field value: 8.64 ft³
